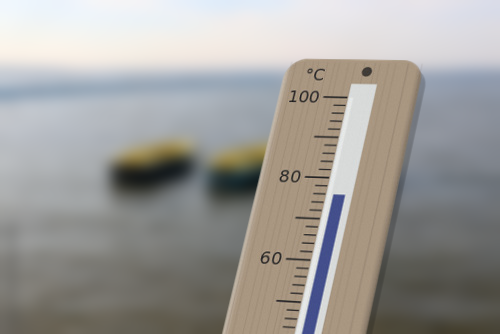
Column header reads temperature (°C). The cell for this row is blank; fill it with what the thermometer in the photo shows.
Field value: 76 °C
